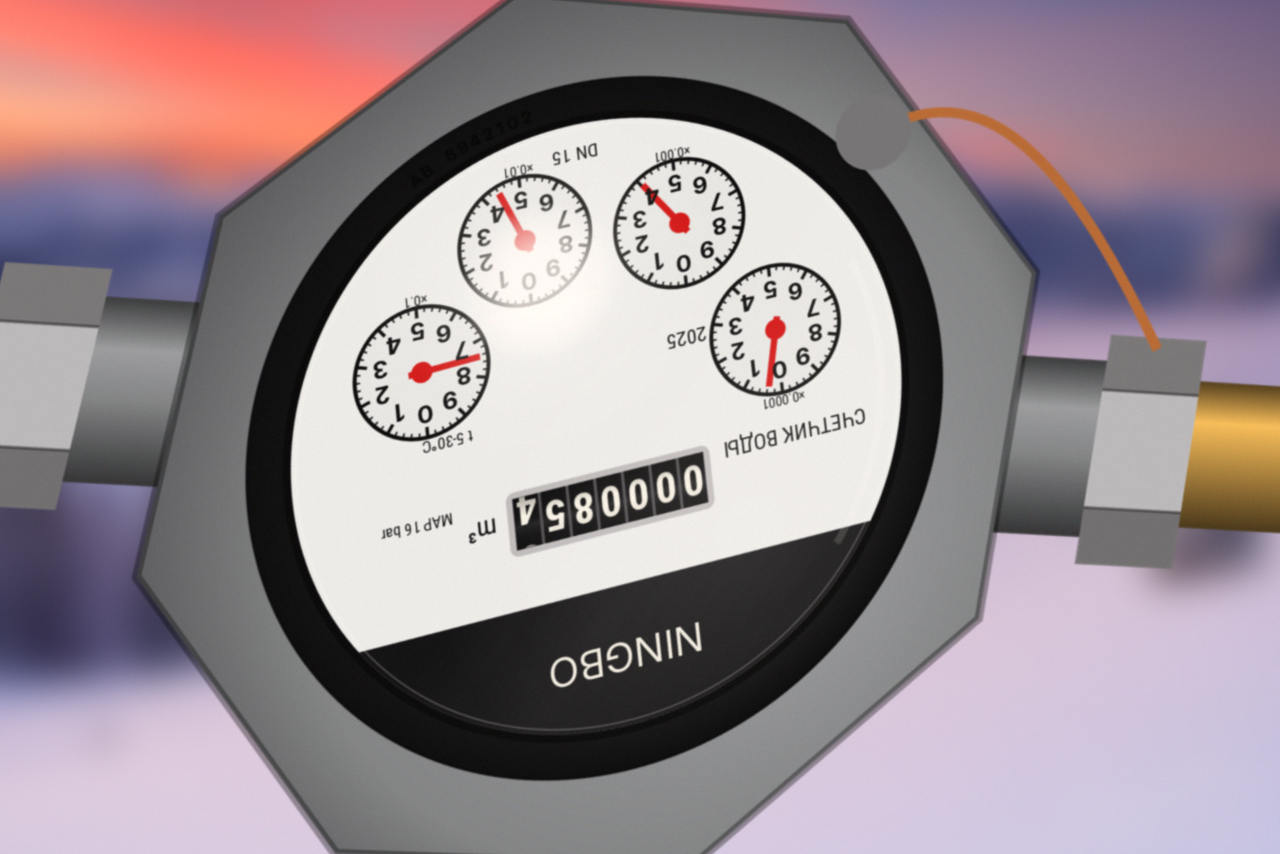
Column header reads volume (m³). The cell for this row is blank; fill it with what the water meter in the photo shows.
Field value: 853.7440 m³
